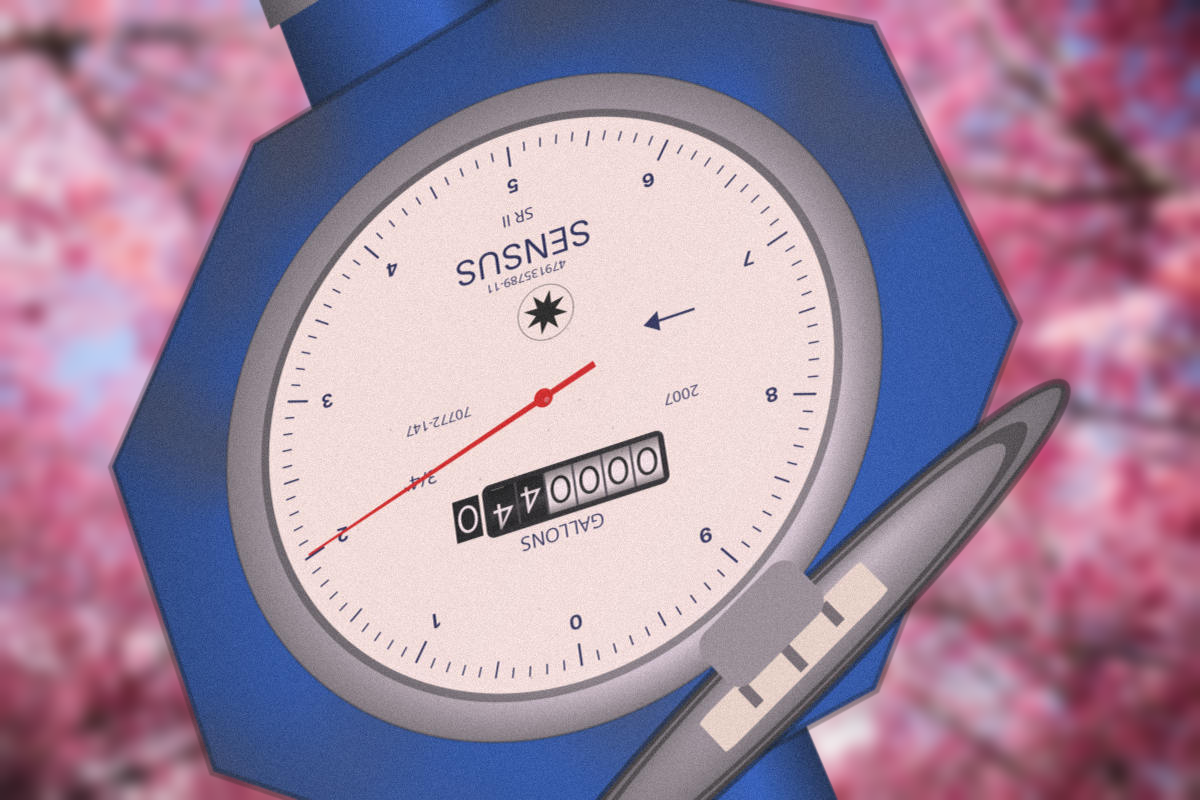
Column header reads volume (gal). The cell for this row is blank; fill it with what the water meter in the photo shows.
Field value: 442.0 gal
